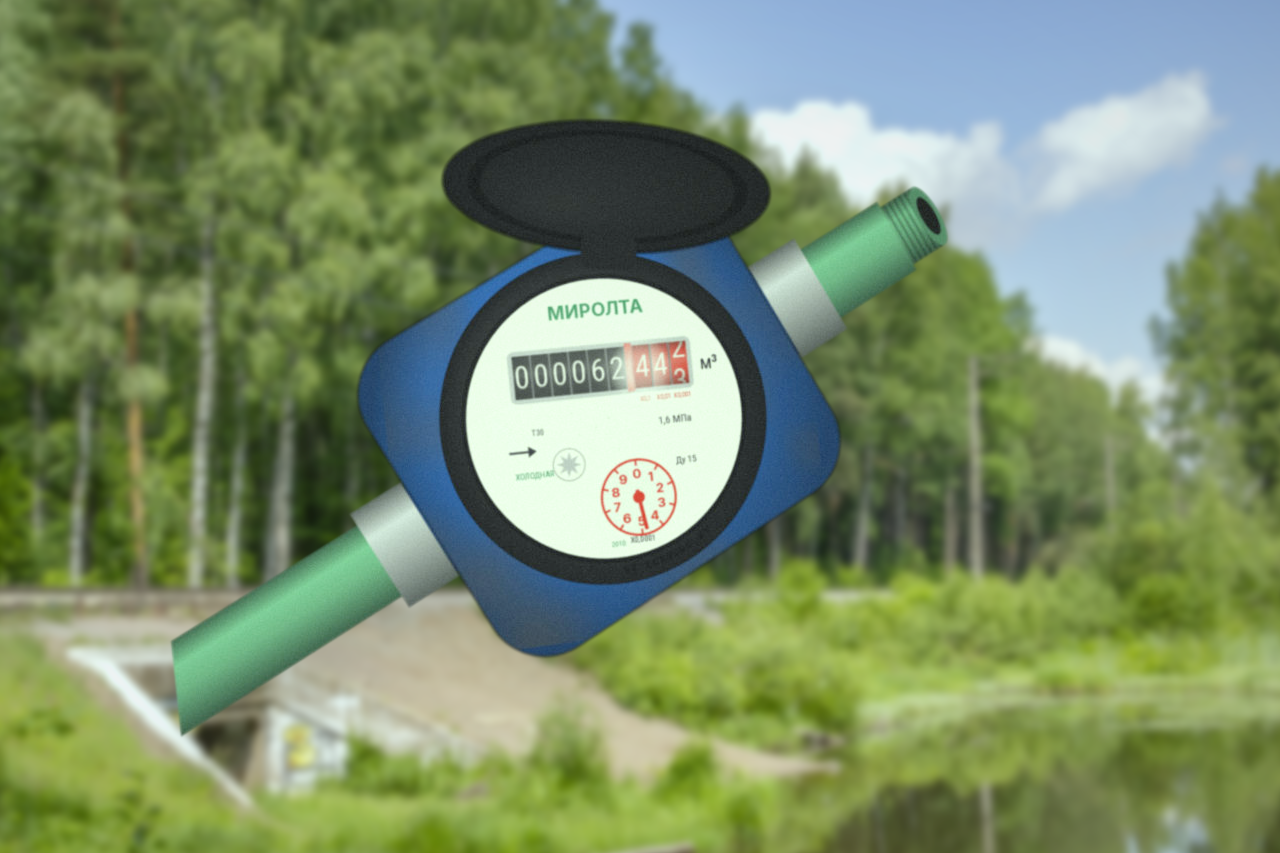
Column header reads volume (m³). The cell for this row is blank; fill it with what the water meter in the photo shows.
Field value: 62.4424 m³
